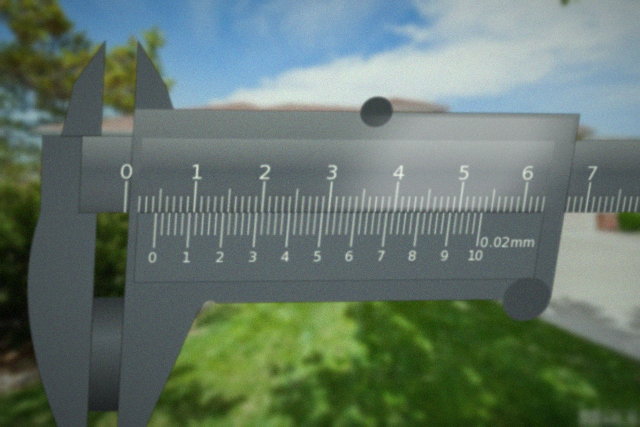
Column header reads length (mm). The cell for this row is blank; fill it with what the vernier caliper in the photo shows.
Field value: 4.5 mm
